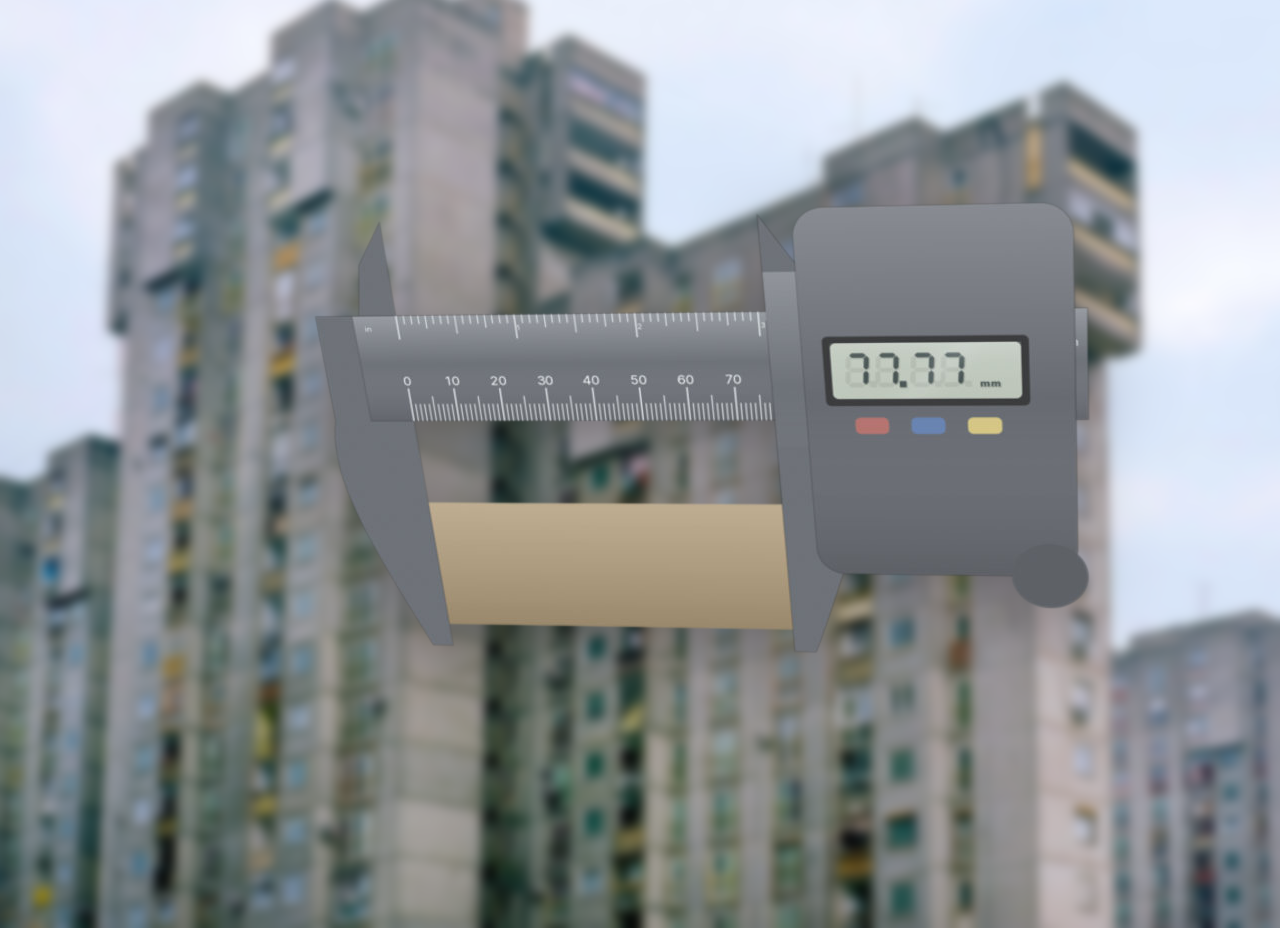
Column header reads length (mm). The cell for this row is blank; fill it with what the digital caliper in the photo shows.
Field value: 77.77 mm
